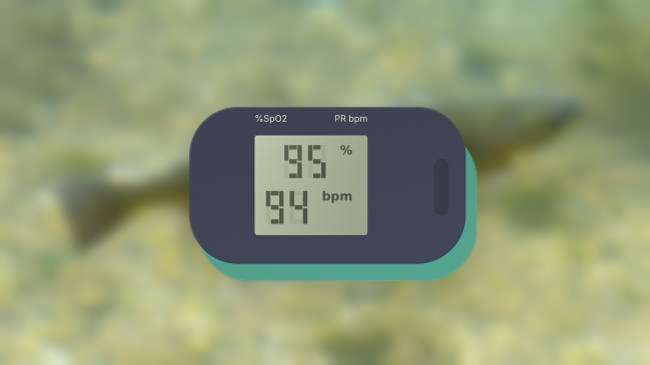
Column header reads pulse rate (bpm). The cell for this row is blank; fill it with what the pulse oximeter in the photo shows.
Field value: 94 bpm
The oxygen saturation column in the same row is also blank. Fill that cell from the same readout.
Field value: 95 %
